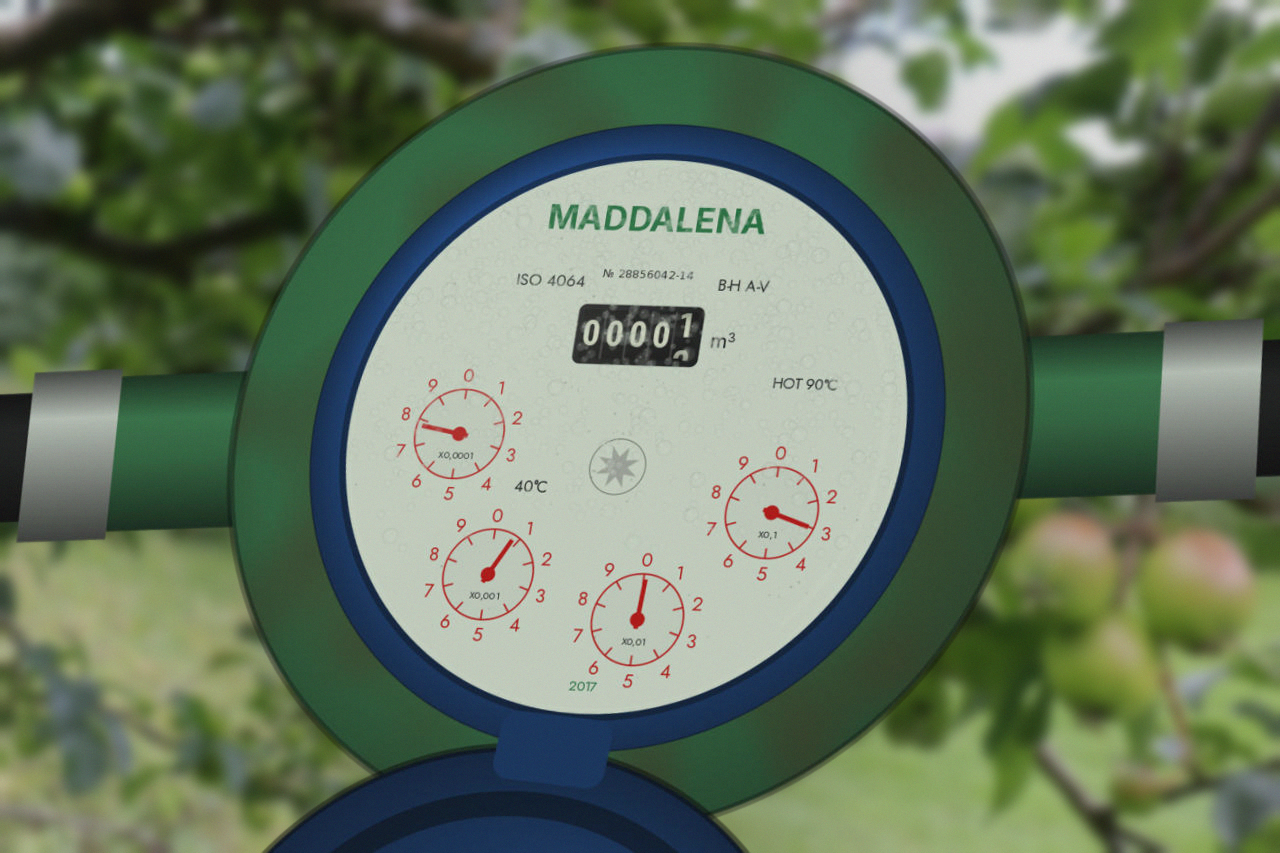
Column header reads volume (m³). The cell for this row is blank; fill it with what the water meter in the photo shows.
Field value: 1.3007 m³
